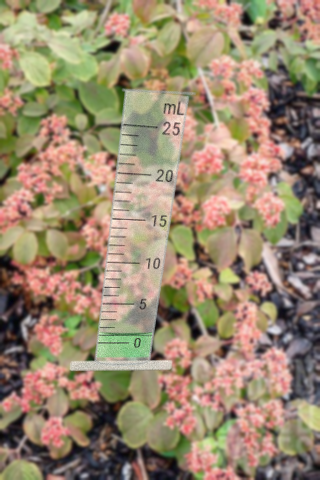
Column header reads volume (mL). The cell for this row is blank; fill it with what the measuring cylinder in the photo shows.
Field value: 1 mL
